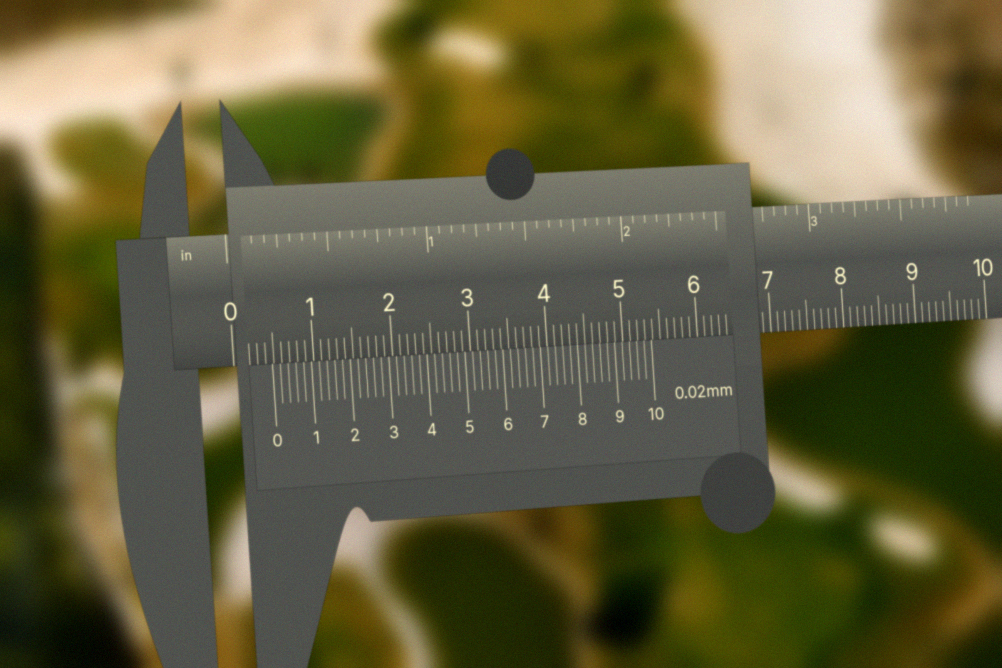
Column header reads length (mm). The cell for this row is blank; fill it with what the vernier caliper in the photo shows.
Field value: 4.8 mm
